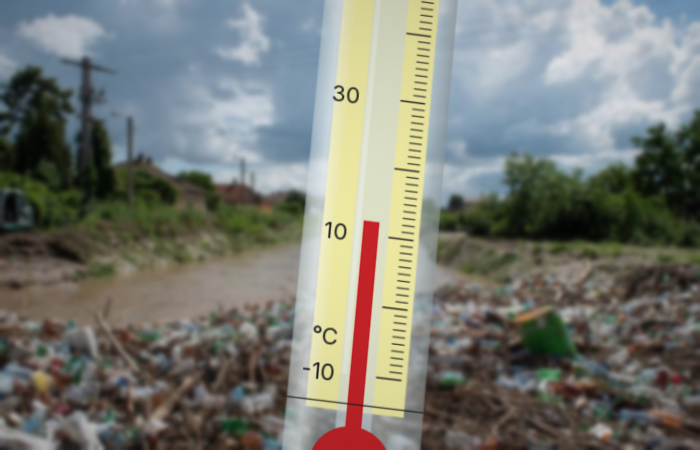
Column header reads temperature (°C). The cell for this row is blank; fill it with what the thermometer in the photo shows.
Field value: 12 °C
